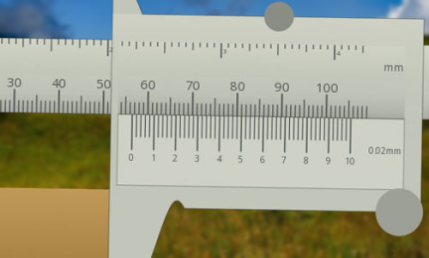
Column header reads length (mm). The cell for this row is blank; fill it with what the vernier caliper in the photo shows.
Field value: 56.5 mm
